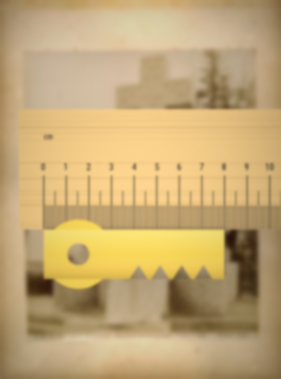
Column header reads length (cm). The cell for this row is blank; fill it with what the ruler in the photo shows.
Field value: 8 cm
